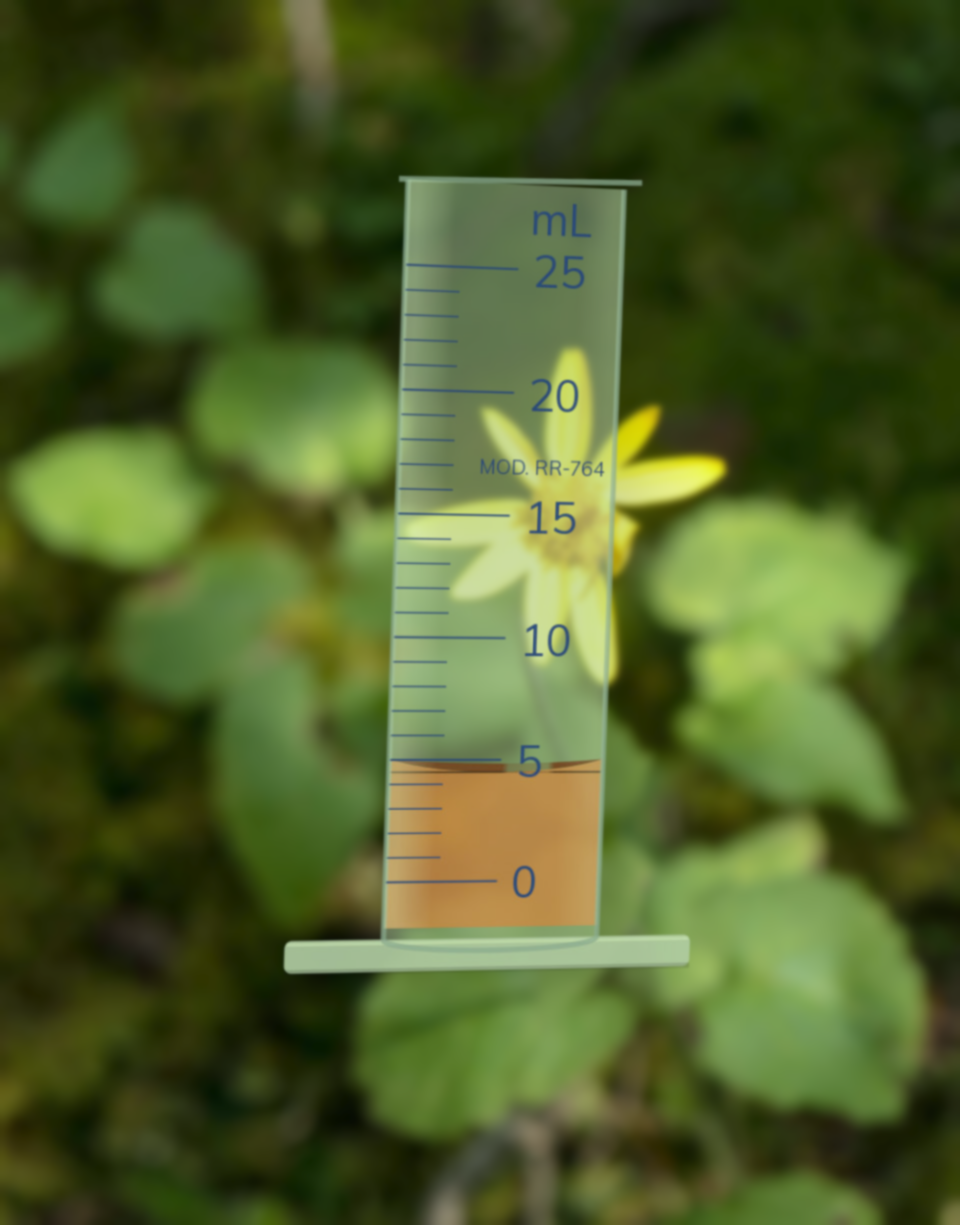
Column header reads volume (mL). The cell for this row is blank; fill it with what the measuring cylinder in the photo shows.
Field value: 4.5 mL
